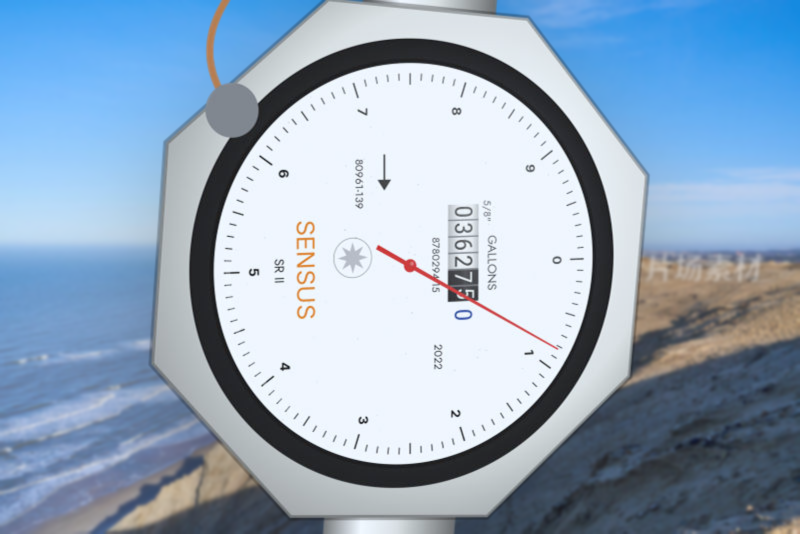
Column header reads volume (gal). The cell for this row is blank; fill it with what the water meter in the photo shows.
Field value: 362750.8 gal
